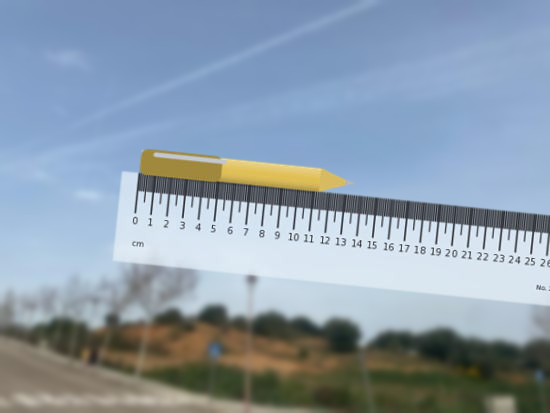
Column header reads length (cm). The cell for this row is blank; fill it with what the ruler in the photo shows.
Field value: 13.5 cm
